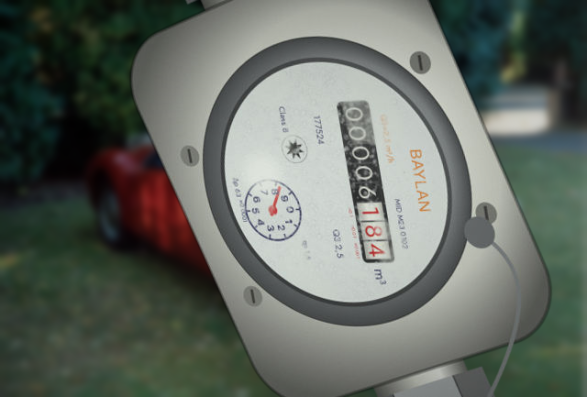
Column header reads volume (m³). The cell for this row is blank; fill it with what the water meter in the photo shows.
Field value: 6.1848 m³
